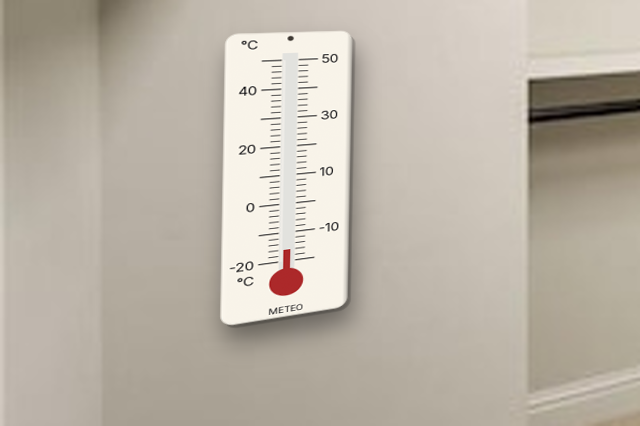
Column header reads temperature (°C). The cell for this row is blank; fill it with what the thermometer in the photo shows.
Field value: -16 °C
